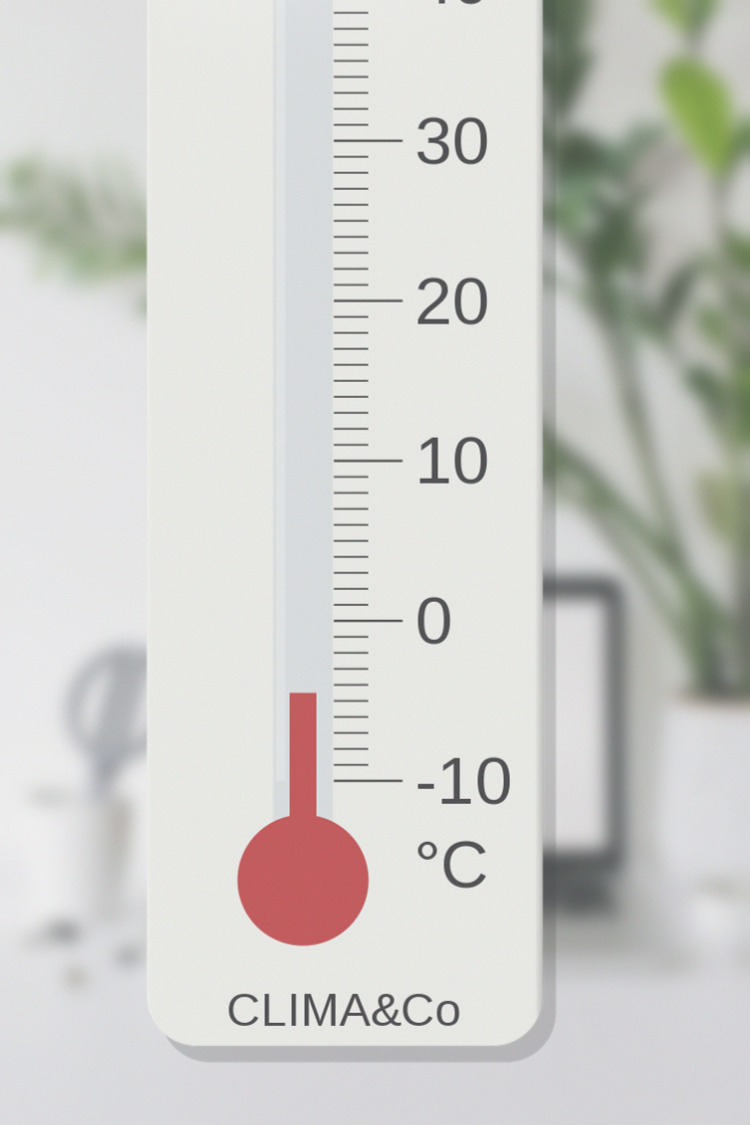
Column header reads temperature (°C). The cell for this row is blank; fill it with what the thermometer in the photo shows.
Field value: -4.5 °C
